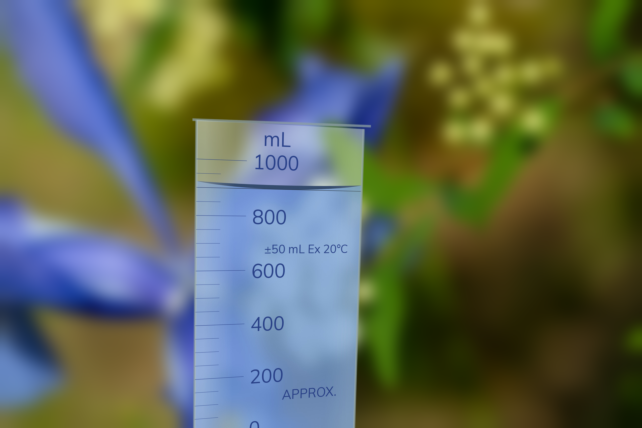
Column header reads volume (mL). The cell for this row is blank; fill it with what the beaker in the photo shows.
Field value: 900 mL
